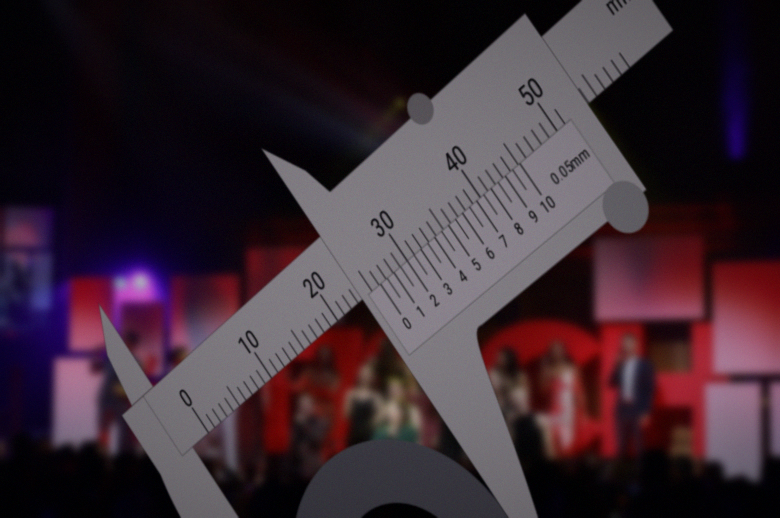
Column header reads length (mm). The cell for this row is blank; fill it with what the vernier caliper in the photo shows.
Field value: 26.2 mm
